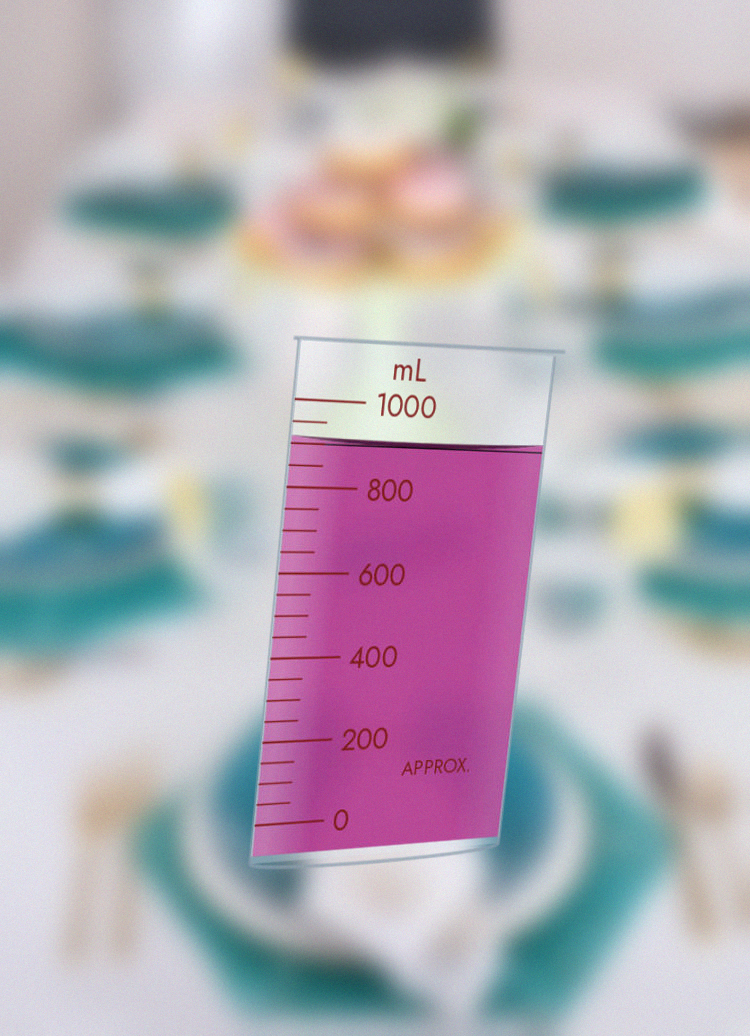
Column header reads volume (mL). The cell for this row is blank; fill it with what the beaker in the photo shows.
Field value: 900 mL
